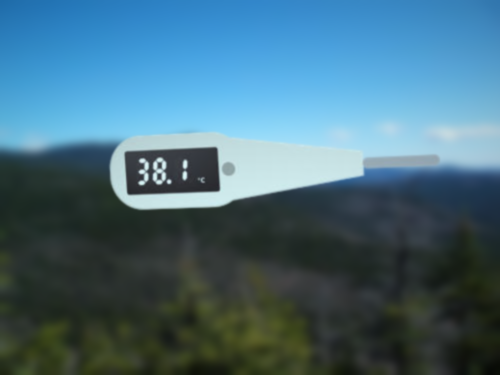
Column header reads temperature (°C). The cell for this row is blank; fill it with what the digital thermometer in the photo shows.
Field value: 38.1 °C
